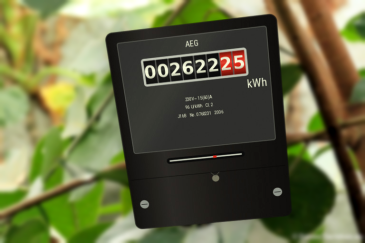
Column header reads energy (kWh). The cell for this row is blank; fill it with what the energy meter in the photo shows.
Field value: 2622.25 kWh
